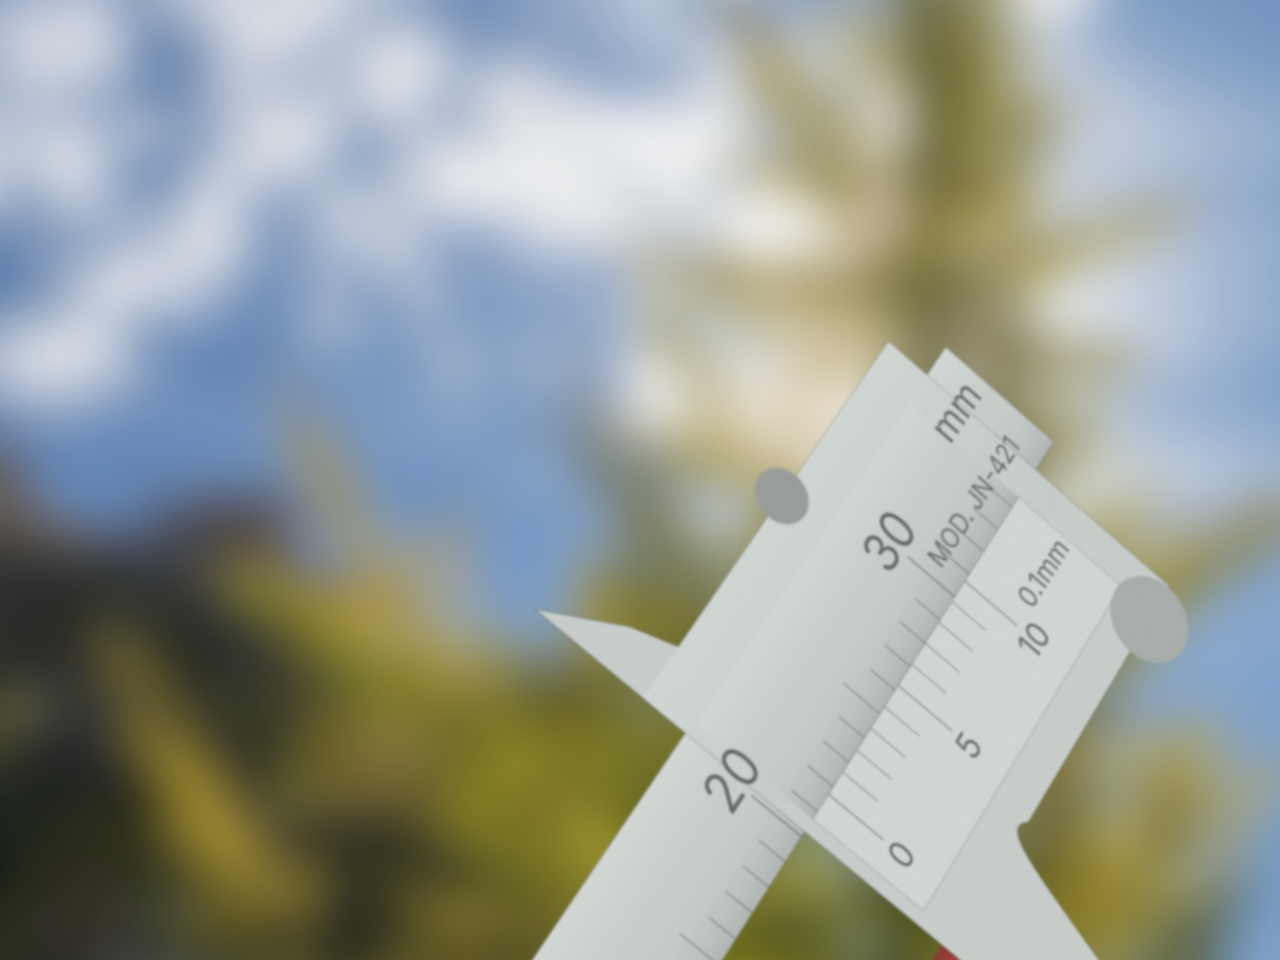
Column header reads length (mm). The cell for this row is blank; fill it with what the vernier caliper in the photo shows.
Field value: 21.7 mm
